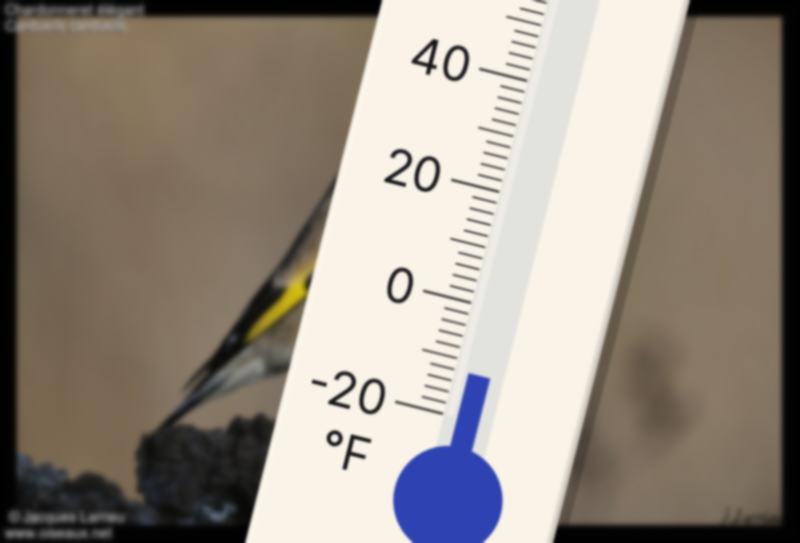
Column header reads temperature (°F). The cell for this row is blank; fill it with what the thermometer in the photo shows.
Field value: -12 °F
